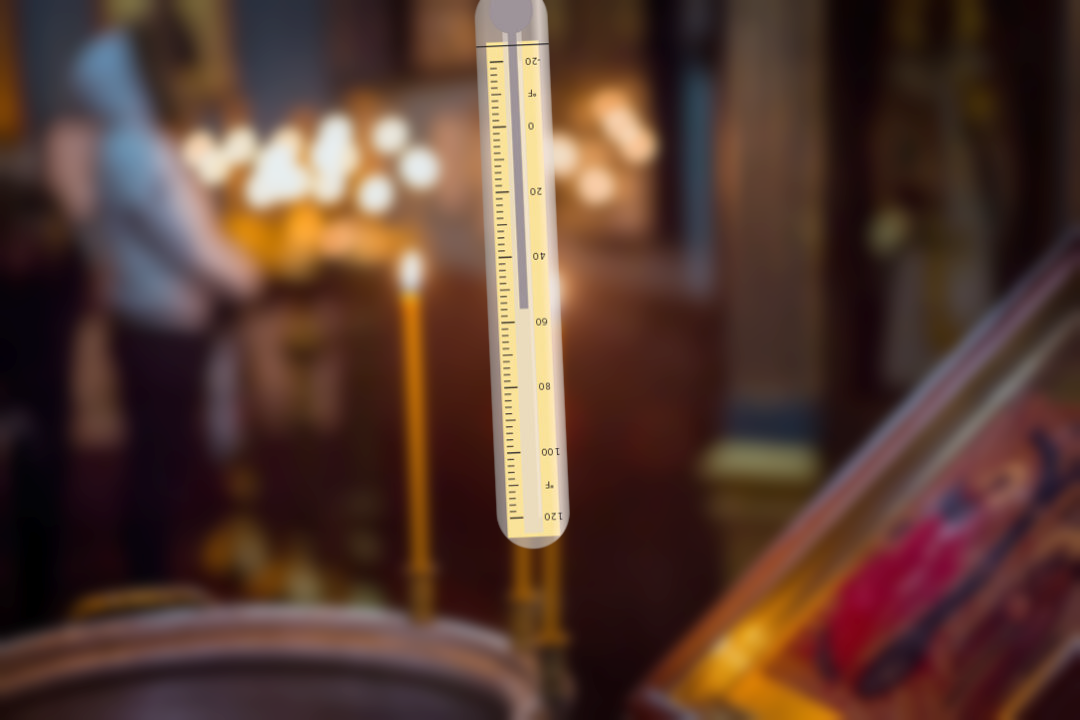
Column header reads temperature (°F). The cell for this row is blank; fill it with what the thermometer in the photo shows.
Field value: 56 °F
